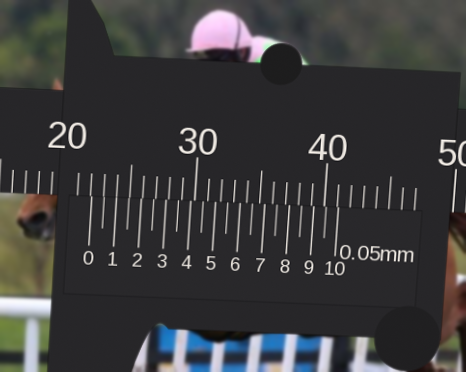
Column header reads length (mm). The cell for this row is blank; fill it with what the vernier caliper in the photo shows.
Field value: 22.1 mm
